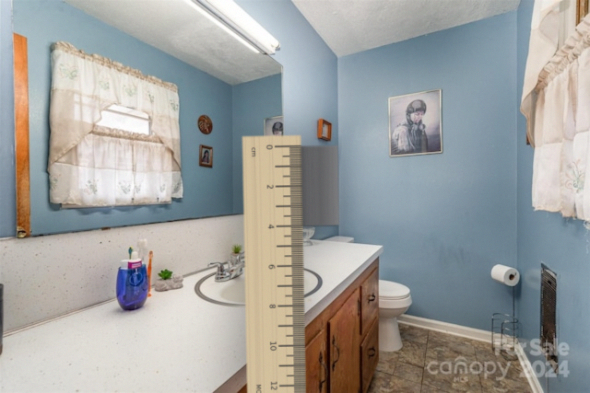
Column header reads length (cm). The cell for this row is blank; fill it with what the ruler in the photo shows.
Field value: 4 cm
